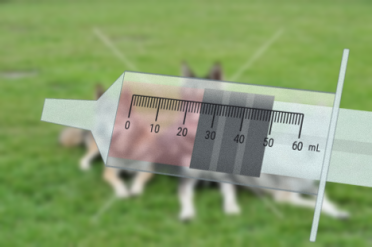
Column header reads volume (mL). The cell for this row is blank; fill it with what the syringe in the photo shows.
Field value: 25 mL
